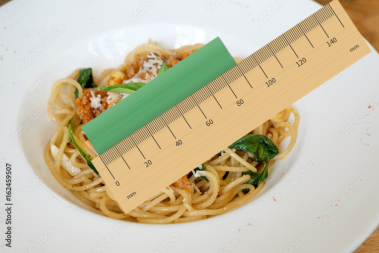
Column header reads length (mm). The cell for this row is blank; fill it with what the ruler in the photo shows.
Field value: 90 mm
